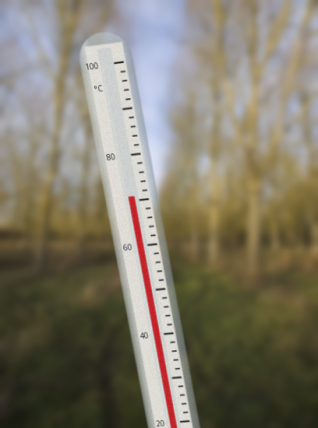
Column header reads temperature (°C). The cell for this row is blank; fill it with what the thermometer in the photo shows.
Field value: 71 °C
